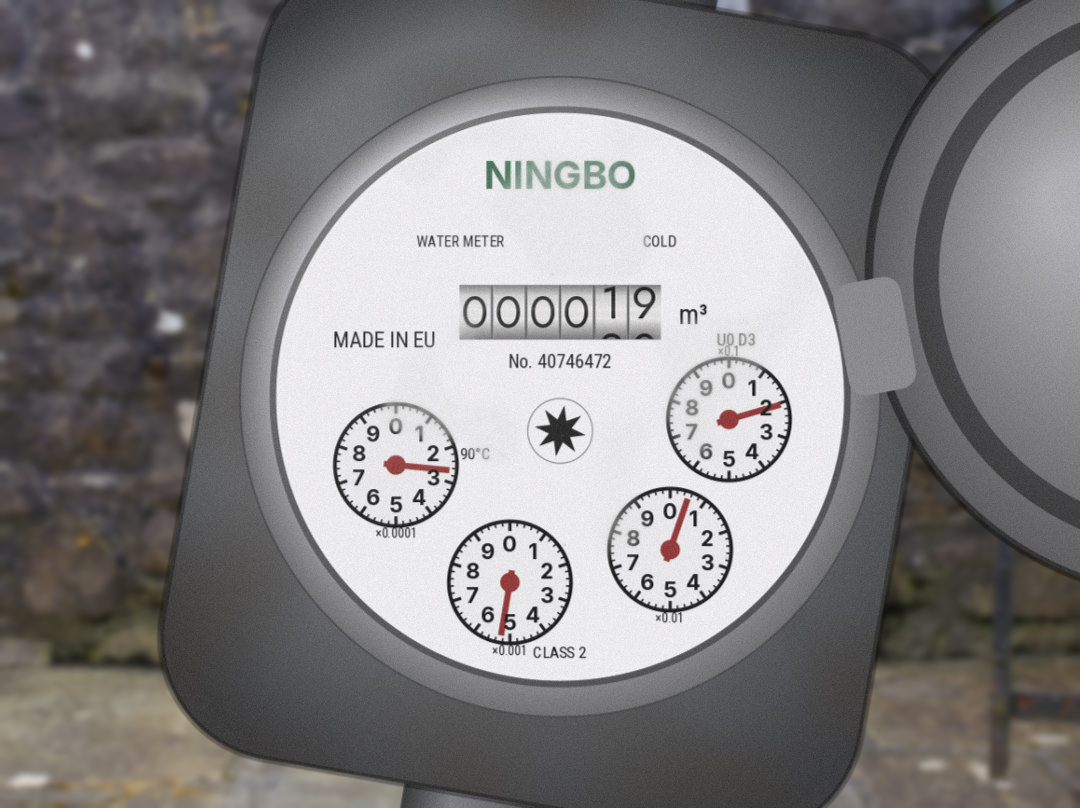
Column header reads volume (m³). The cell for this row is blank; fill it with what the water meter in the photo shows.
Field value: 19.2052 m³
